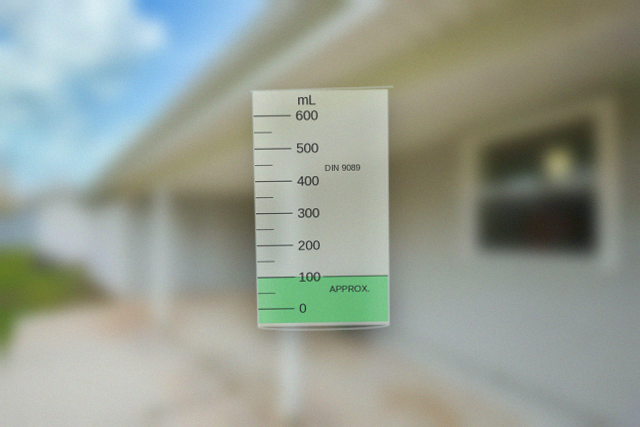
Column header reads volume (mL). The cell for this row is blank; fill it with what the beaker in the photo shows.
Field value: 100 mL
